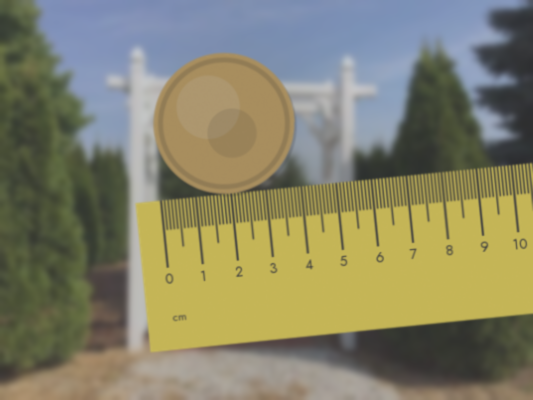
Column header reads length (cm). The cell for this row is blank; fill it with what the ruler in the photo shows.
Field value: 4 cm
